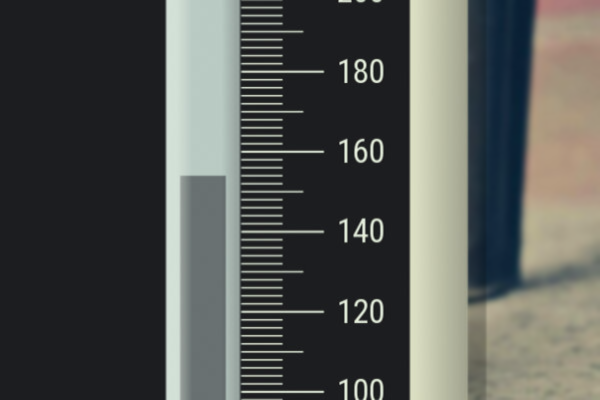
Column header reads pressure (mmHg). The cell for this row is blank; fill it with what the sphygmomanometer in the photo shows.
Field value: 154 mmHg
